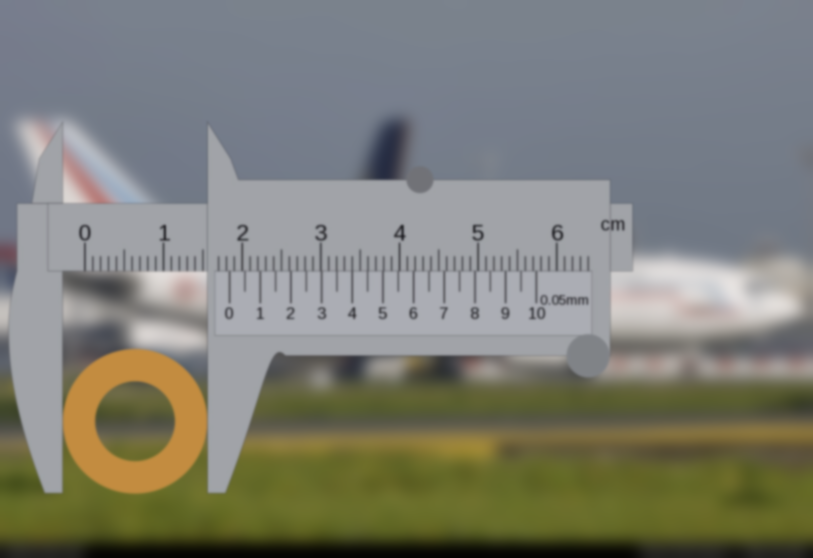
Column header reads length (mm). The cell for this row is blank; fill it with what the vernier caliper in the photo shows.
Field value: 18.4 mm
